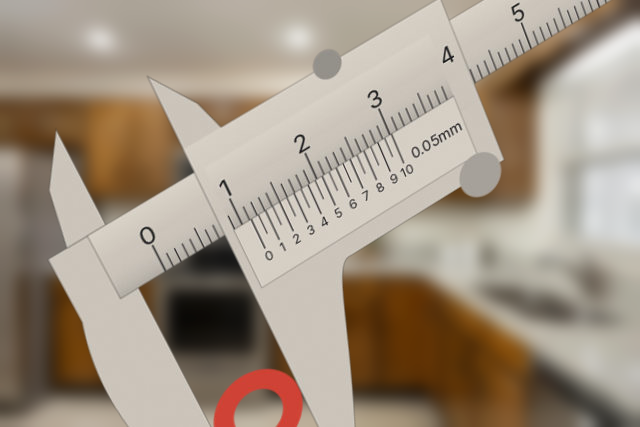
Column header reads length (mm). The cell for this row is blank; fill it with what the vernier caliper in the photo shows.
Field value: 11.2 mm
